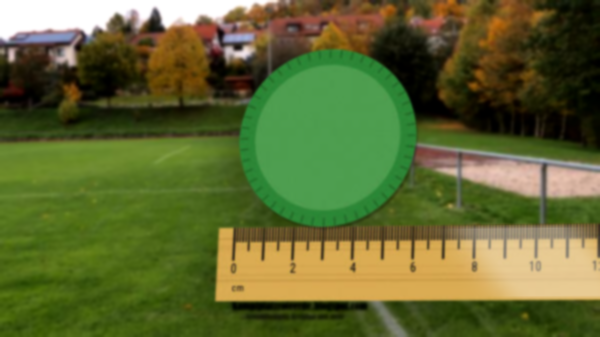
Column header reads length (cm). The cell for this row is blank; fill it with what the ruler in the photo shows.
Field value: 6 cm
